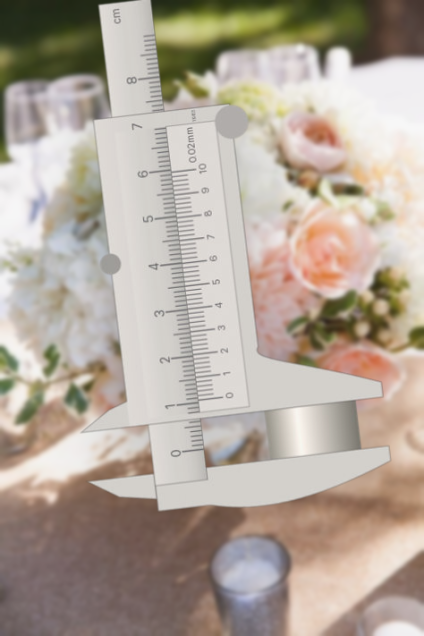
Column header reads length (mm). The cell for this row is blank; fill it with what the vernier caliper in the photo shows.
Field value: 10.5 mm
